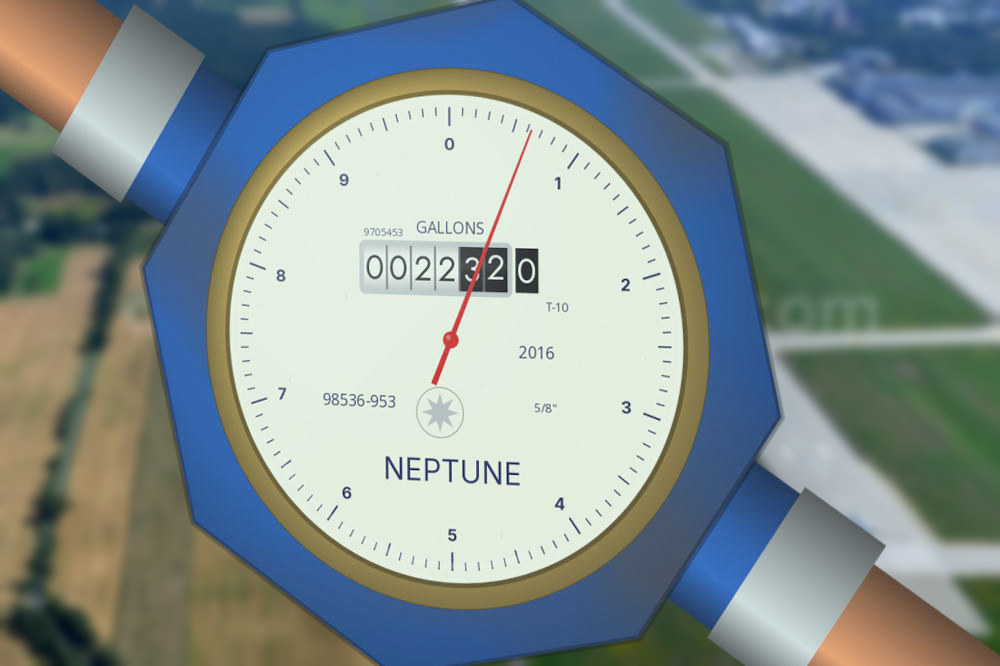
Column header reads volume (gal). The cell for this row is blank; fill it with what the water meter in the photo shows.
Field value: 22320.6 gal
